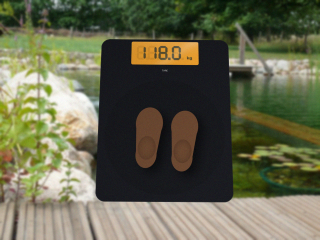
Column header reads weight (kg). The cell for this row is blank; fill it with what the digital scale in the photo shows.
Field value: 118.0 kg
